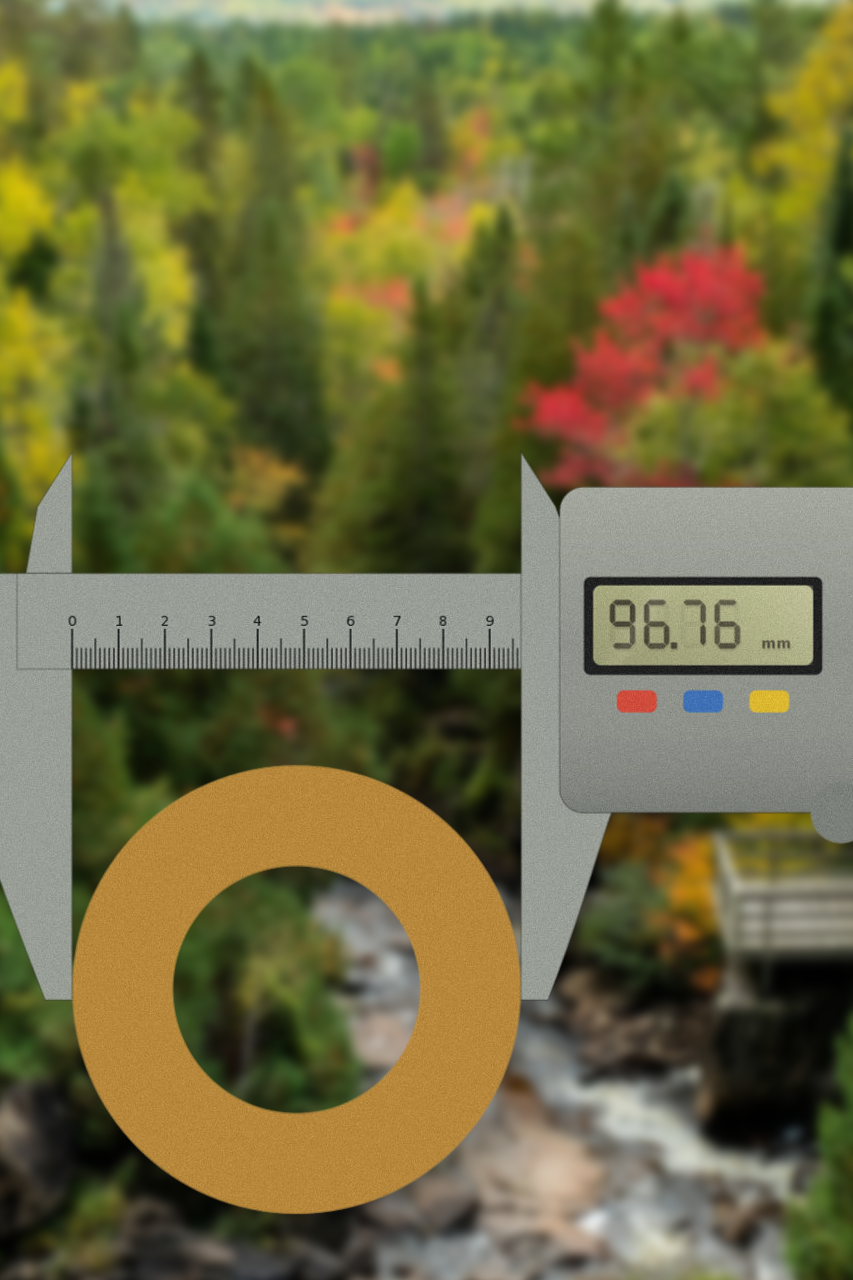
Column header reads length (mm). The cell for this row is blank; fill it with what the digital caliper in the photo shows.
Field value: 96.76 mm
